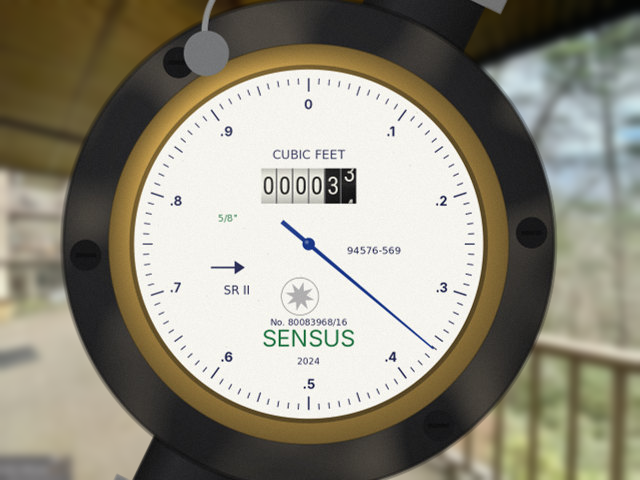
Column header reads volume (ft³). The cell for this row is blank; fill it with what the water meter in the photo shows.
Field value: 33.36 ft³
